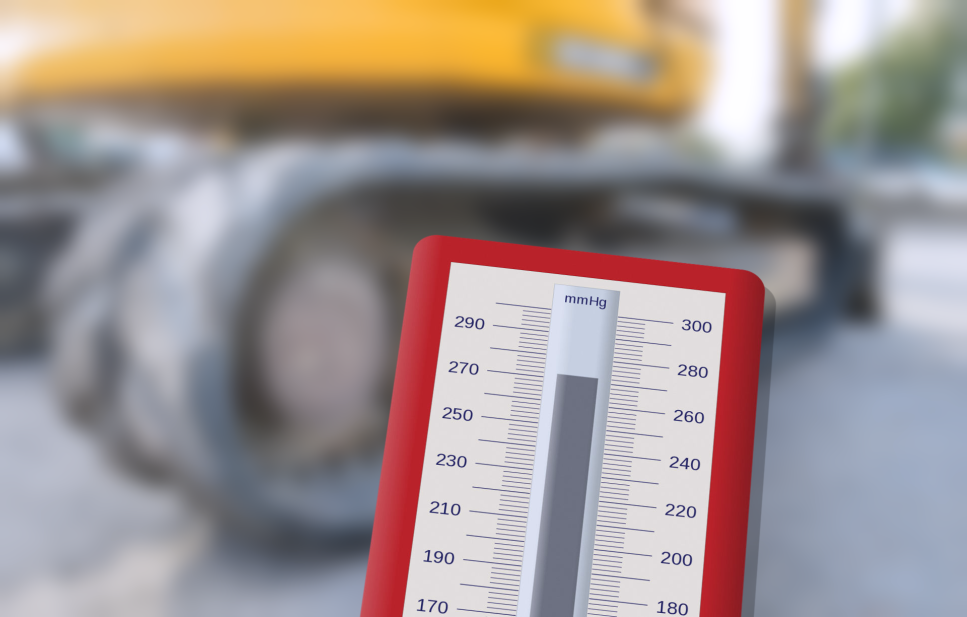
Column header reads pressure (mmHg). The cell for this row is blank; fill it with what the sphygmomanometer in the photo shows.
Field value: 272 mmHg
